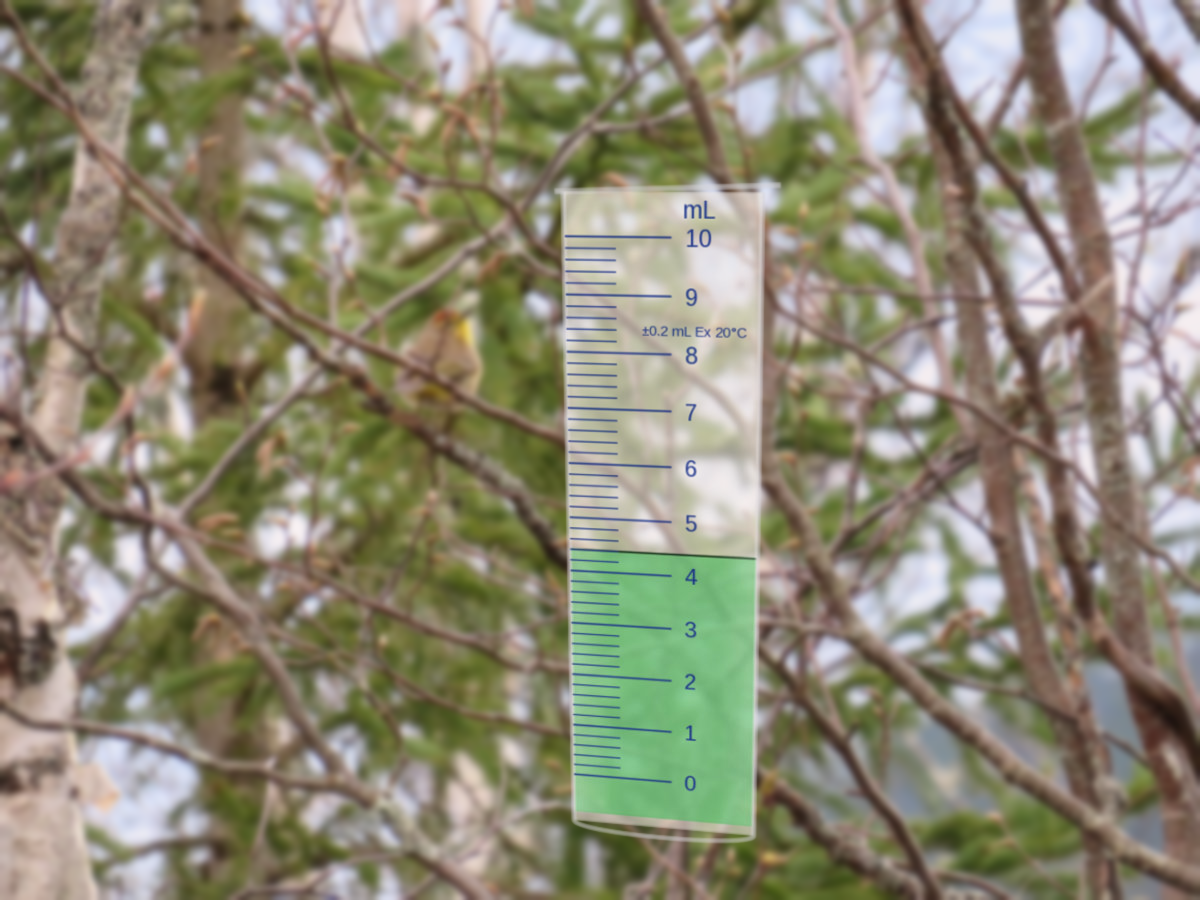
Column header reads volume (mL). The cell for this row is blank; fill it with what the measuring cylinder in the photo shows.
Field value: 4.4 mL
